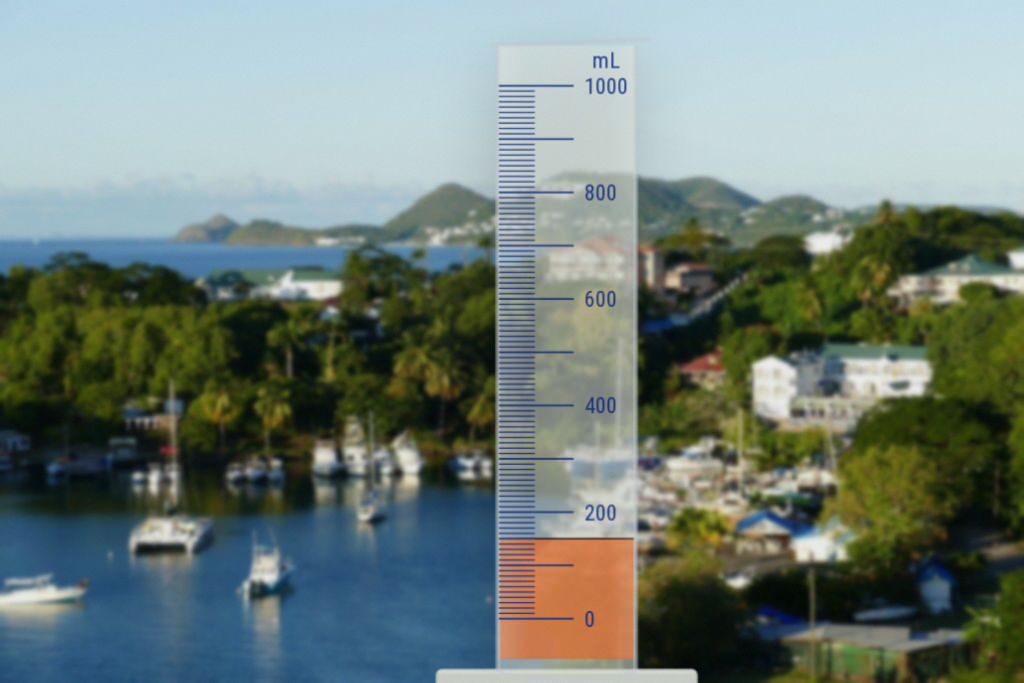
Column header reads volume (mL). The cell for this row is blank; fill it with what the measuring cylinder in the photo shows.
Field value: 150 mL
